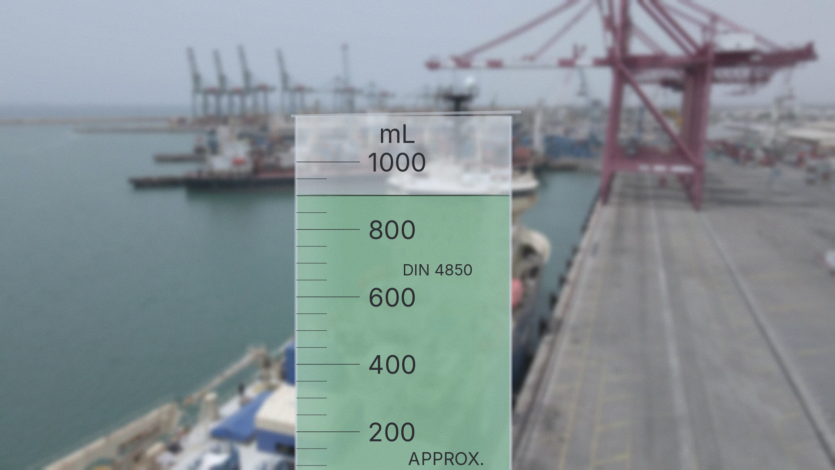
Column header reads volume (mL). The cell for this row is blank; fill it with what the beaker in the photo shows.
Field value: 900 mL
